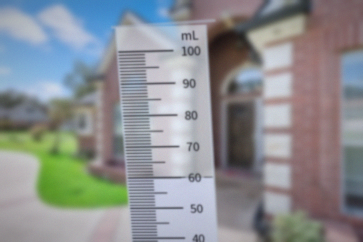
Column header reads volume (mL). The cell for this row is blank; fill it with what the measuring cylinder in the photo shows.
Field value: 60 mL
